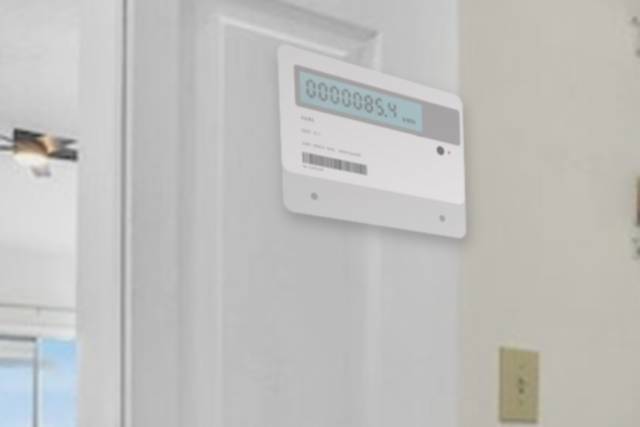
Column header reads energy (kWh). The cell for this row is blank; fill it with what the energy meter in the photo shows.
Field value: 85.4 kWh
